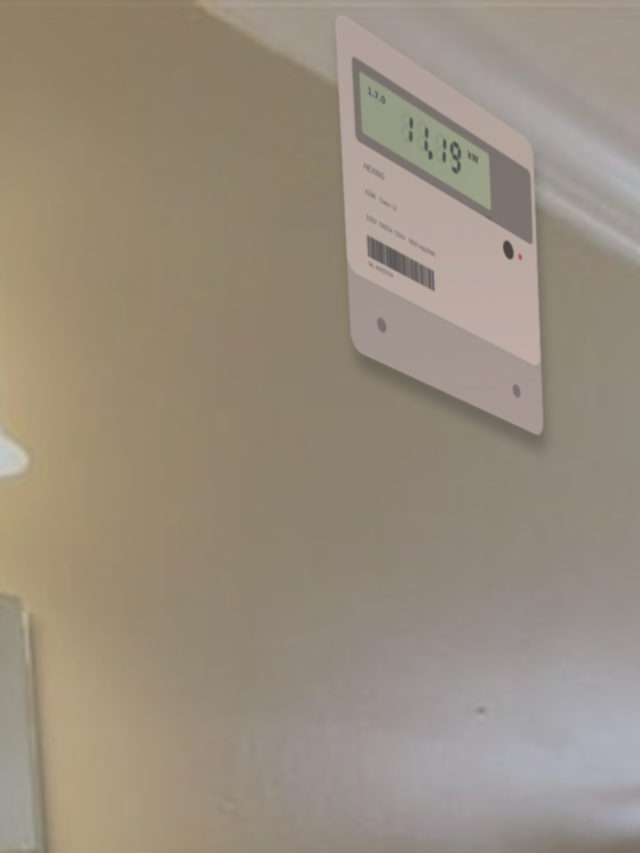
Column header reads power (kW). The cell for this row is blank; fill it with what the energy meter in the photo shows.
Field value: 11.19 kW
